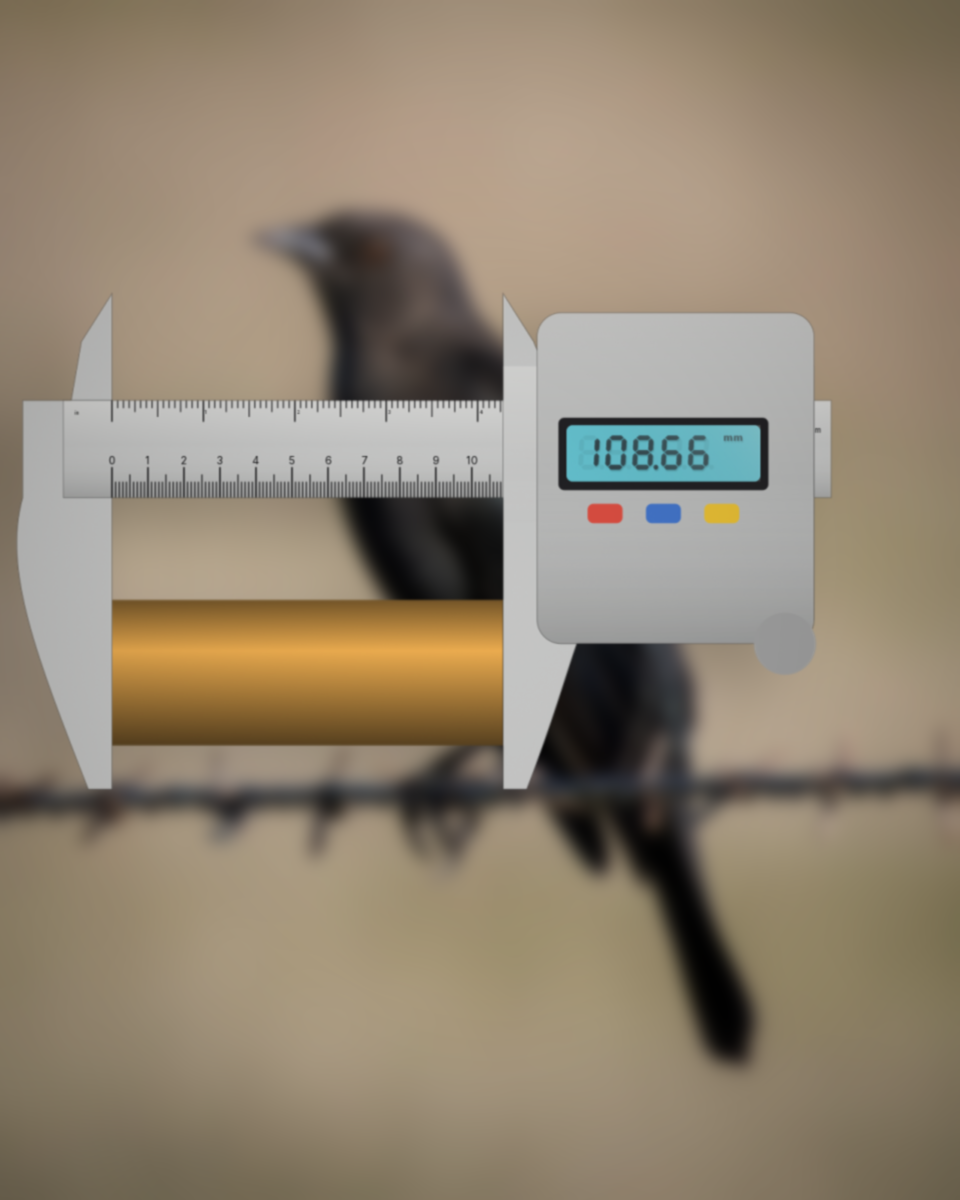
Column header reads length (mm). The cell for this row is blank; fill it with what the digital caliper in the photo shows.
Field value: 108.66 mm
